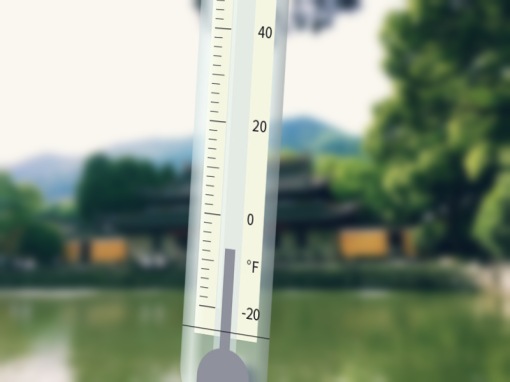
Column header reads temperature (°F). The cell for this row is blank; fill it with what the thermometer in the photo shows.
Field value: -7 °F
